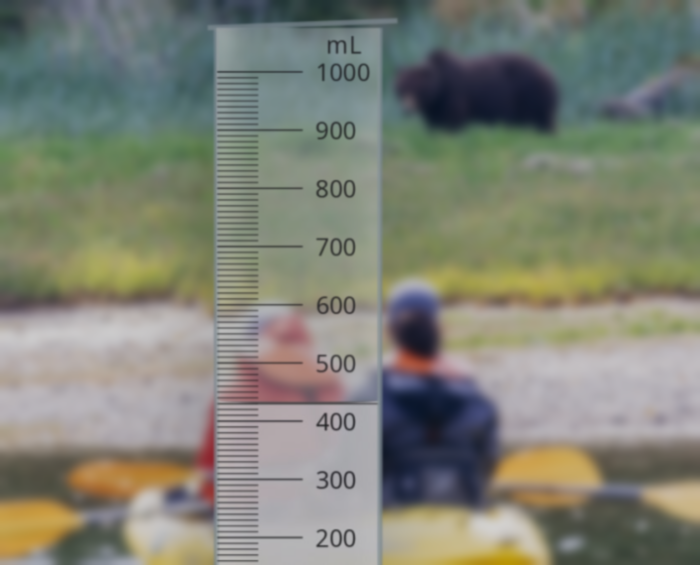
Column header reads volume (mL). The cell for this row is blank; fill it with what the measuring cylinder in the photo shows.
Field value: 430 mL
